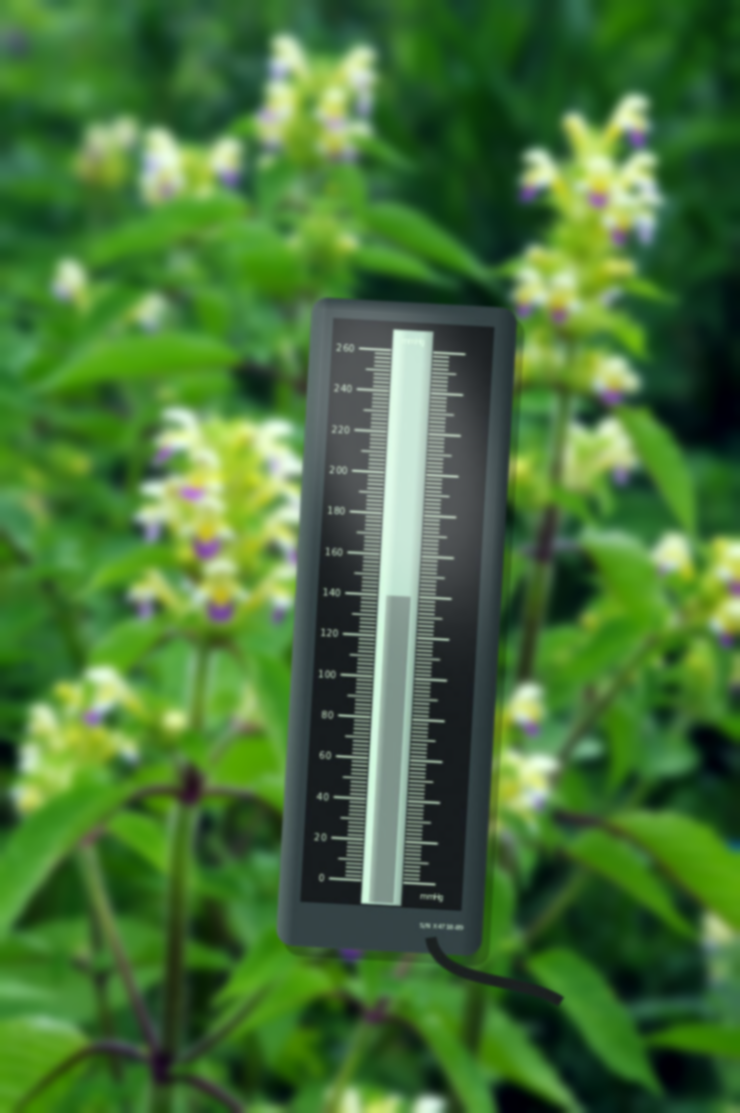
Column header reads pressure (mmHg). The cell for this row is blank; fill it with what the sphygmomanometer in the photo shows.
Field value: 140 mmHg
